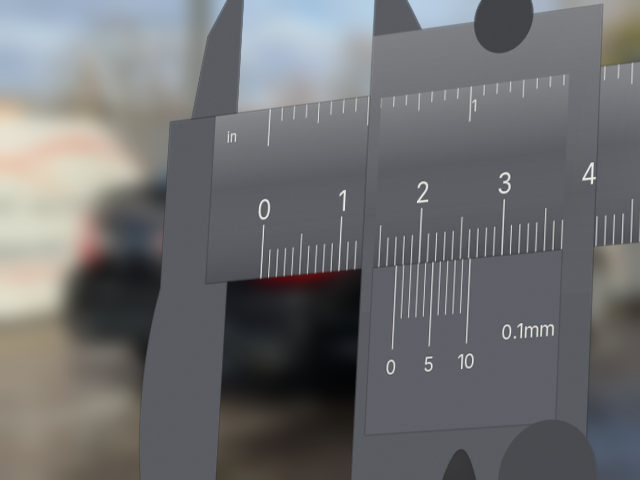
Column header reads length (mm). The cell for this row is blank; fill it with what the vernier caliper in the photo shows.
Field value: 17.2 mm
